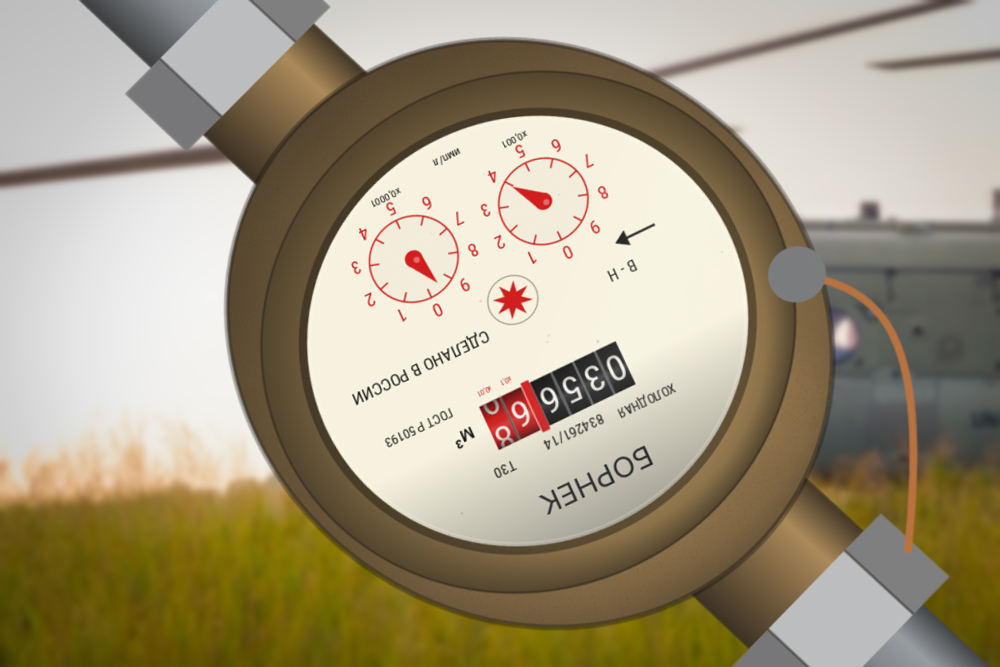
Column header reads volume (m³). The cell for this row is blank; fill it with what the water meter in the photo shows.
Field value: 356.6839 m³
